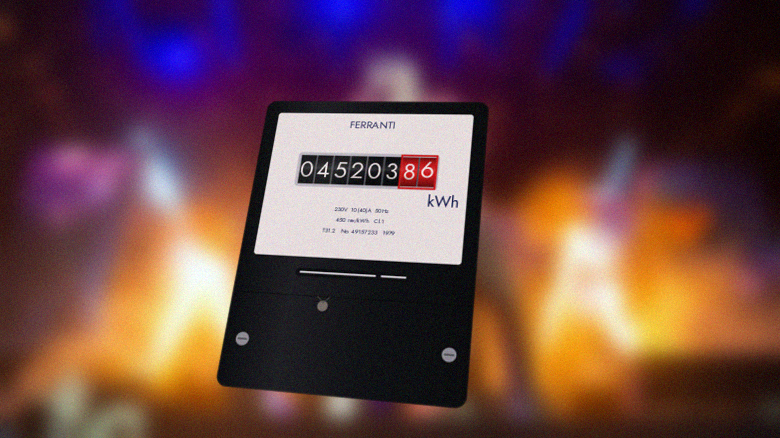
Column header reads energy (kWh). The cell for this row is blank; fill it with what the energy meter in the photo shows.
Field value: 45203.86 kWh
